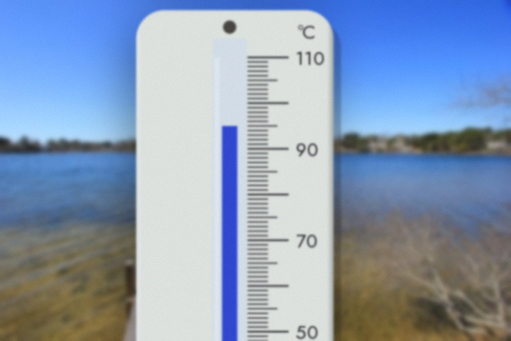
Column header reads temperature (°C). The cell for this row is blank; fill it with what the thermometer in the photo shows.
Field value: 95 °C
